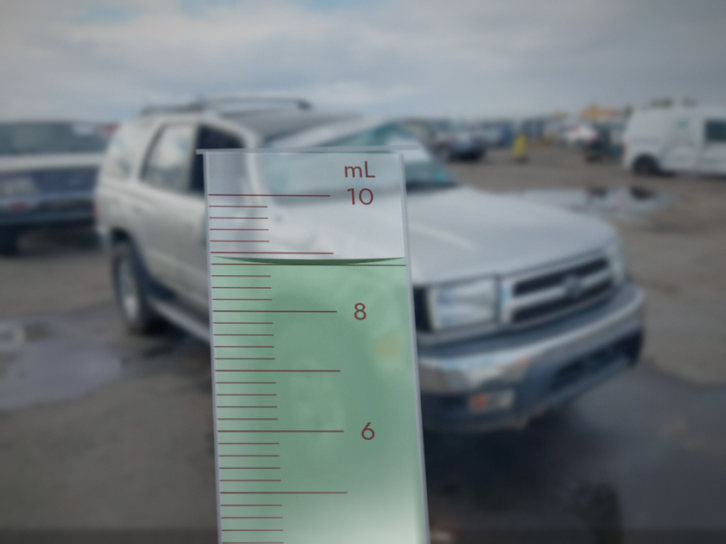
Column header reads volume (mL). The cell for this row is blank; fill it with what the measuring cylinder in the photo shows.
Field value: 8.8 mL
